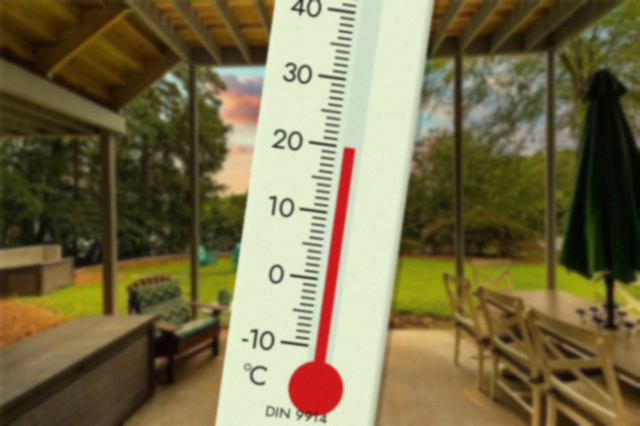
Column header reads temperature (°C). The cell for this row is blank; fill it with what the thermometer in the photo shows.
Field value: 20 °C
